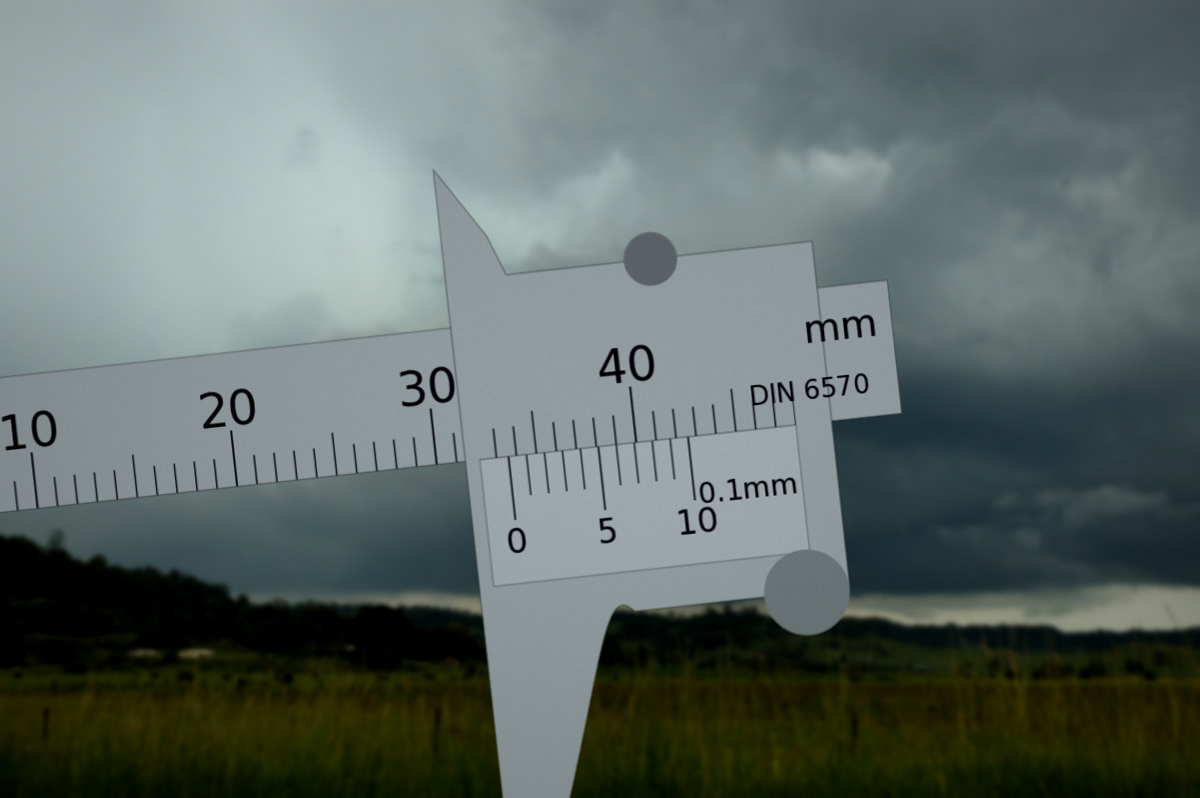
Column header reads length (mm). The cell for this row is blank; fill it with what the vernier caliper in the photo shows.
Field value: 33.6 mm
